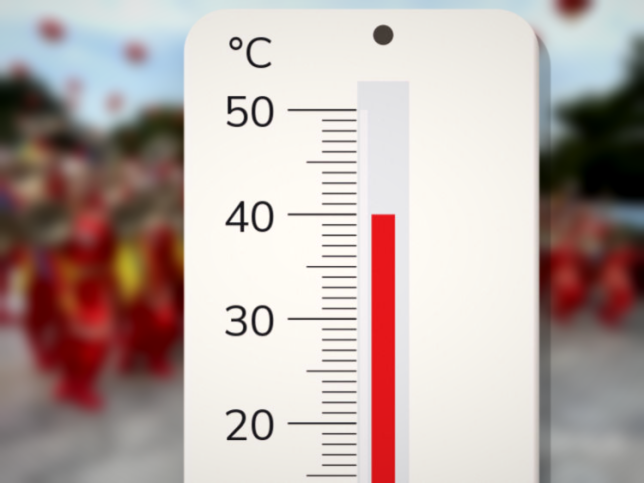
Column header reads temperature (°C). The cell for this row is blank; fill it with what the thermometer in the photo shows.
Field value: 40 °C
